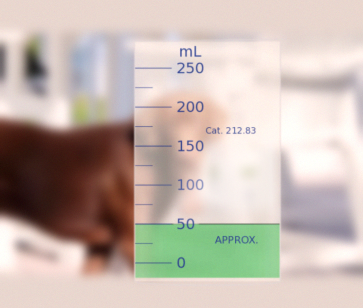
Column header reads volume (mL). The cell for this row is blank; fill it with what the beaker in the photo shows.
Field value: 50 mL
